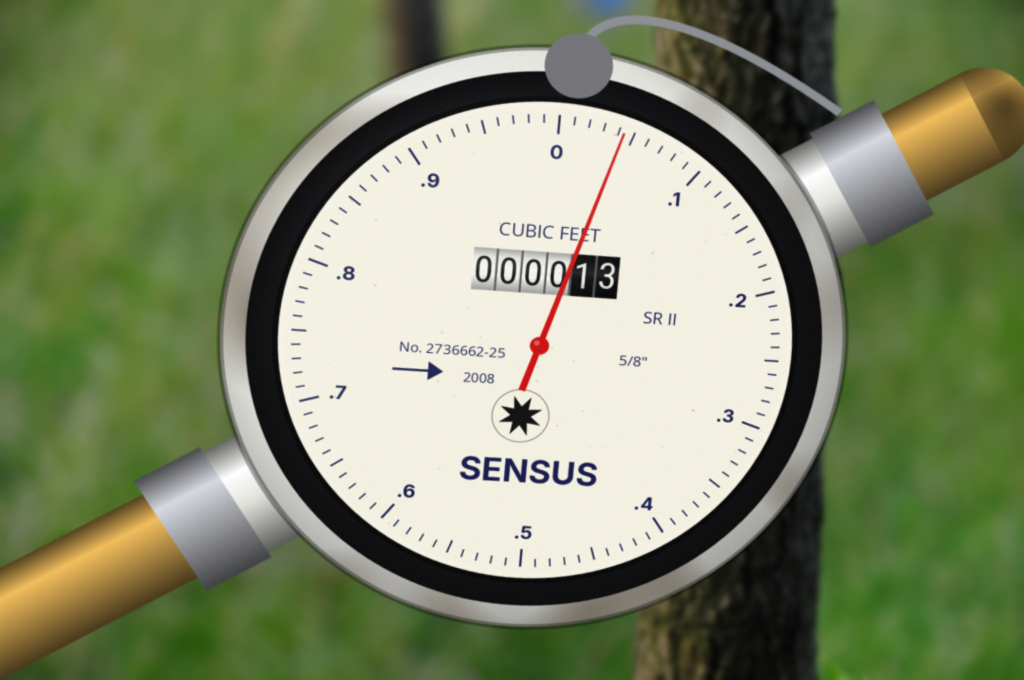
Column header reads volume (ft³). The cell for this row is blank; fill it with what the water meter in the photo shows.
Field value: 13.04 ft³
